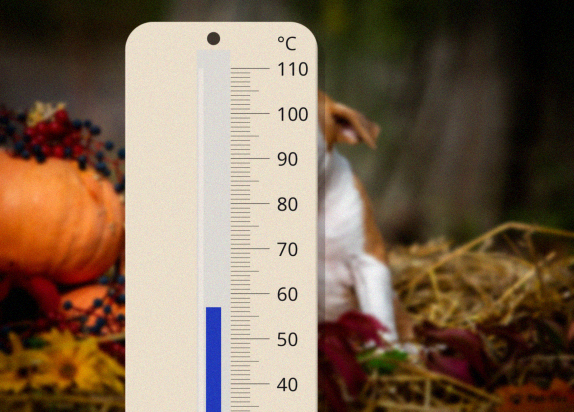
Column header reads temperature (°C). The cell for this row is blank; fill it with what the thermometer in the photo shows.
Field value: 57 °C
